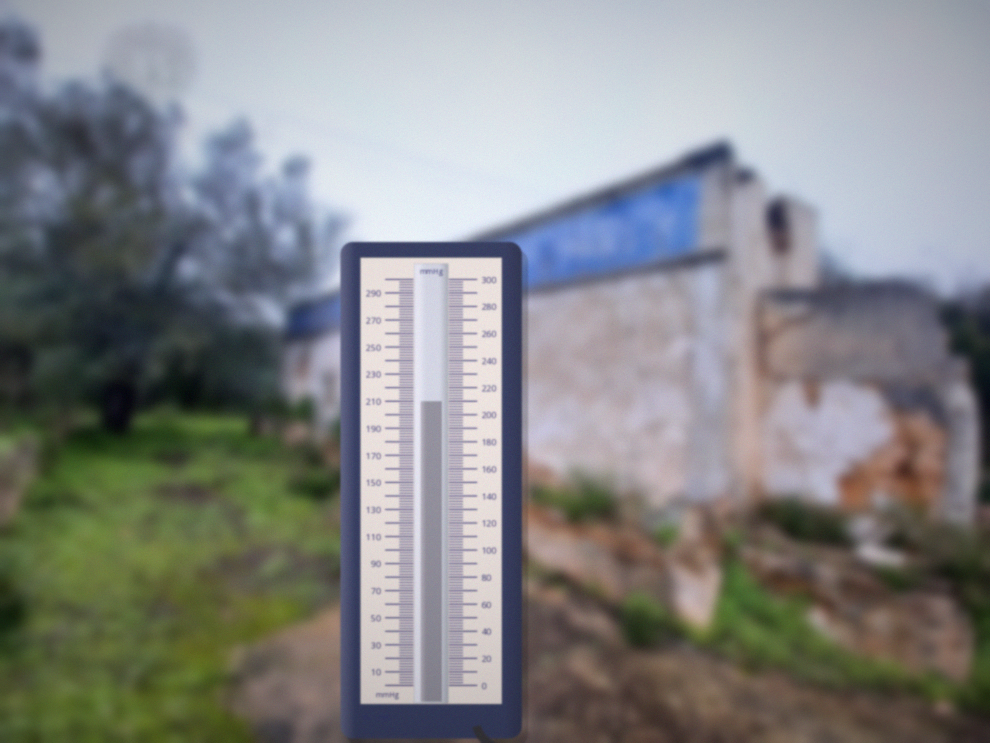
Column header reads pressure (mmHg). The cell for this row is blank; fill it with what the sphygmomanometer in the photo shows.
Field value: 210 mmHg
